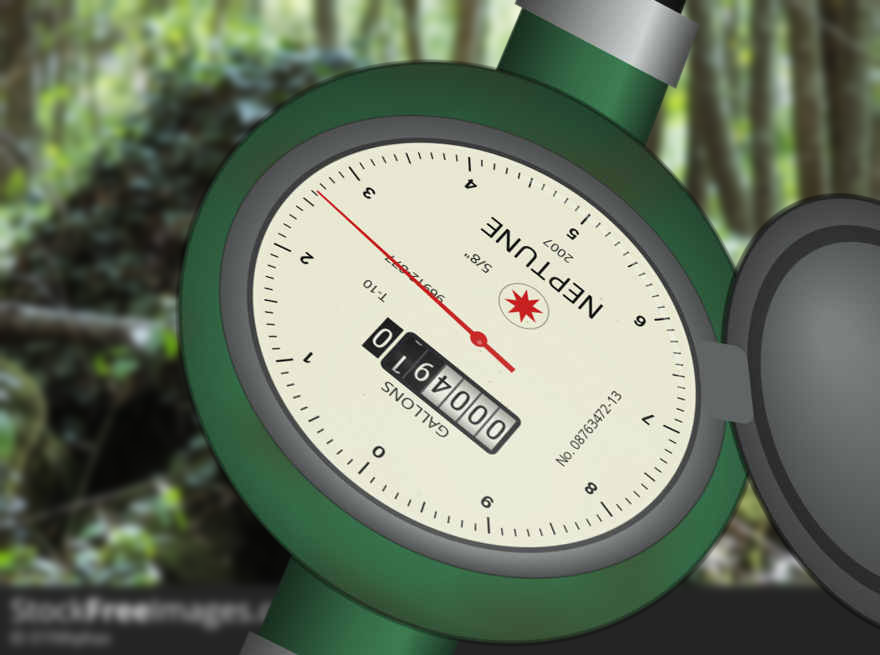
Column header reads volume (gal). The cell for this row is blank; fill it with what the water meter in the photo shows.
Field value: 4912.6 gal
